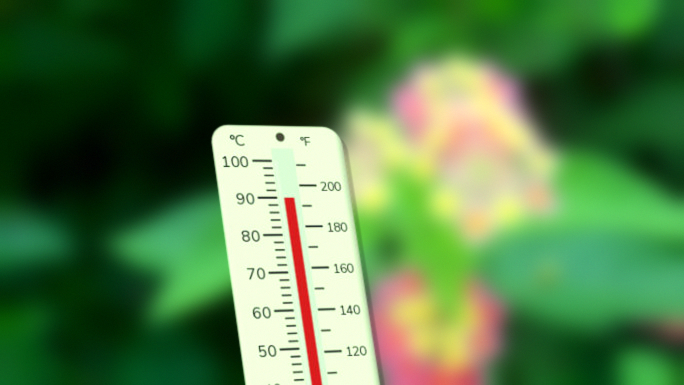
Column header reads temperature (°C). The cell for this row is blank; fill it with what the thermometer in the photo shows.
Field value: 90 °C
